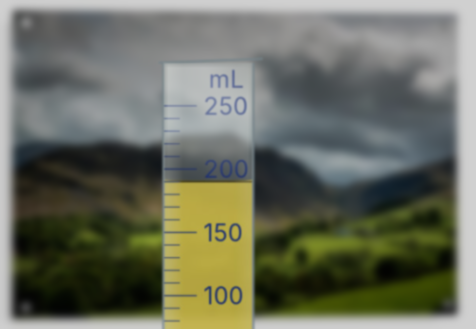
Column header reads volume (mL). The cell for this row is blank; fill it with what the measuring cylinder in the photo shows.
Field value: 190 mL
